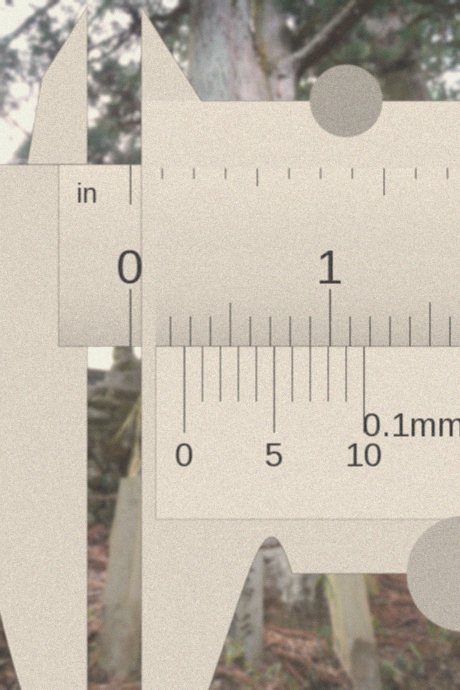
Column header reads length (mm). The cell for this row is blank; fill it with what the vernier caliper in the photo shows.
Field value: 2.7 mm
